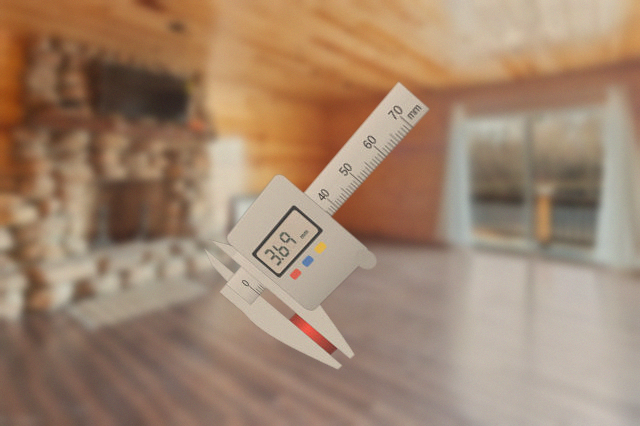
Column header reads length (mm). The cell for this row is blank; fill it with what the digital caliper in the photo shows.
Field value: 3.69 mm
